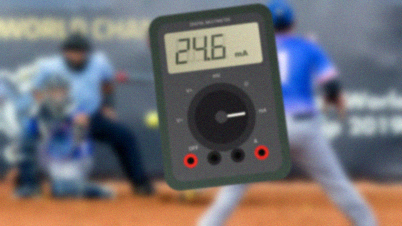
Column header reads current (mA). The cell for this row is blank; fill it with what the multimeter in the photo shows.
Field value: 24.6 mA
